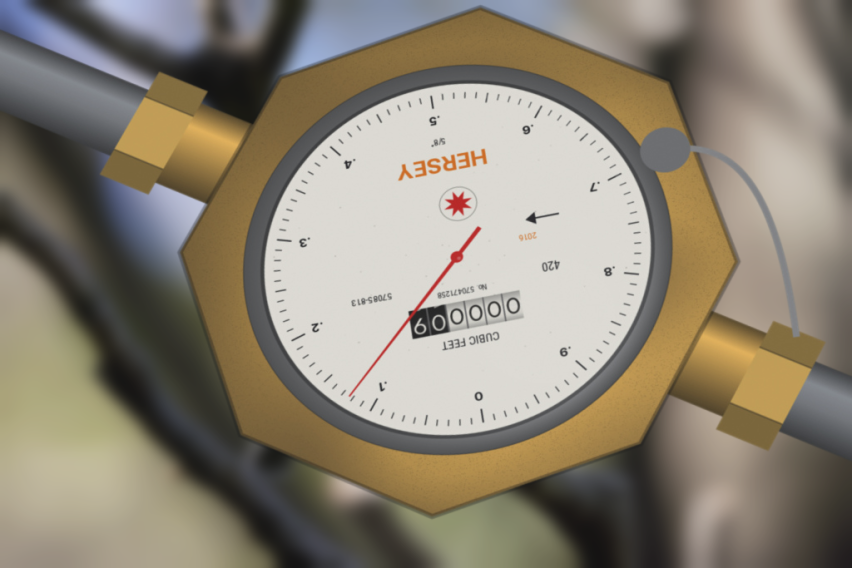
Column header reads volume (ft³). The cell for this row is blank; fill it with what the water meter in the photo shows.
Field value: 9.12 ft³
